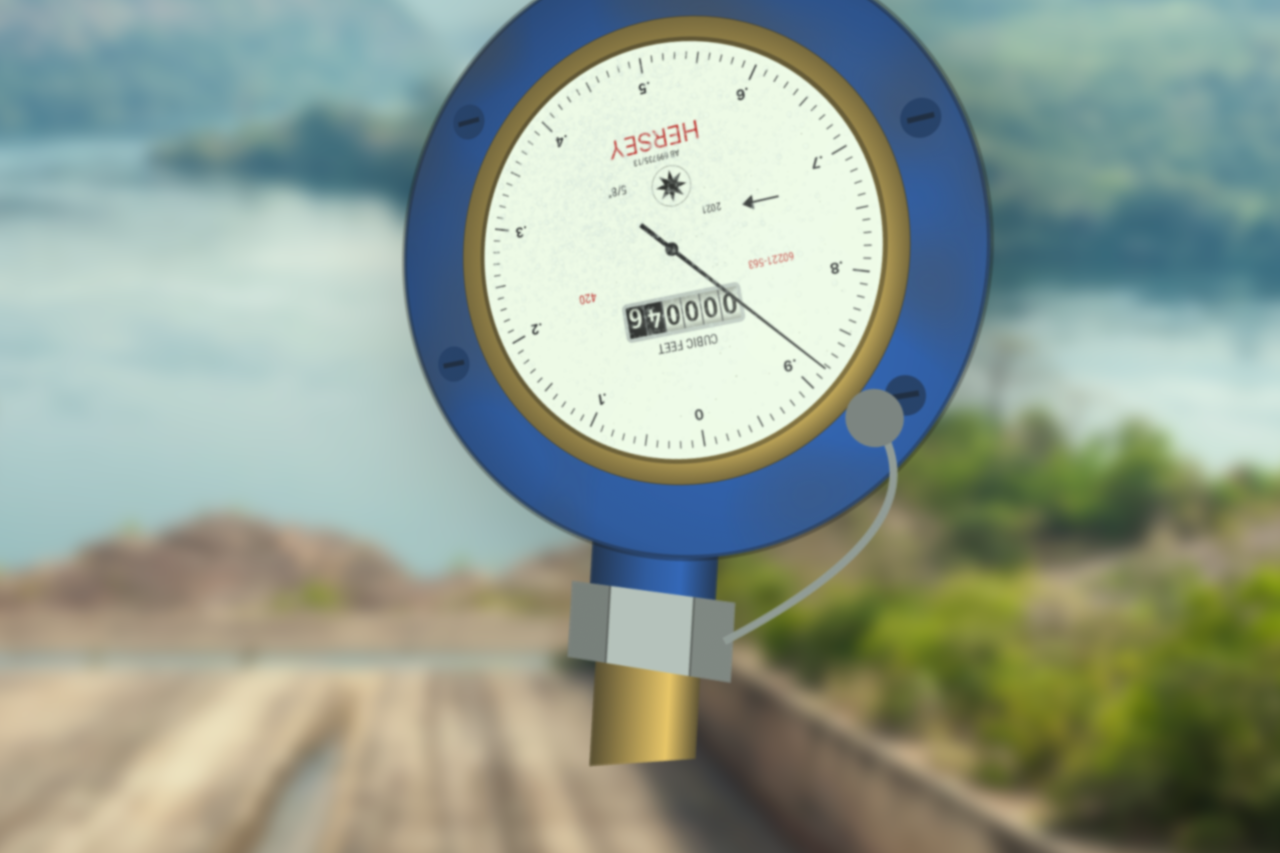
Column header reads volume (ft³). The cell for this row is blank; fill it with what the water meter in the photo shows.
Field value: 45.88 ft³
